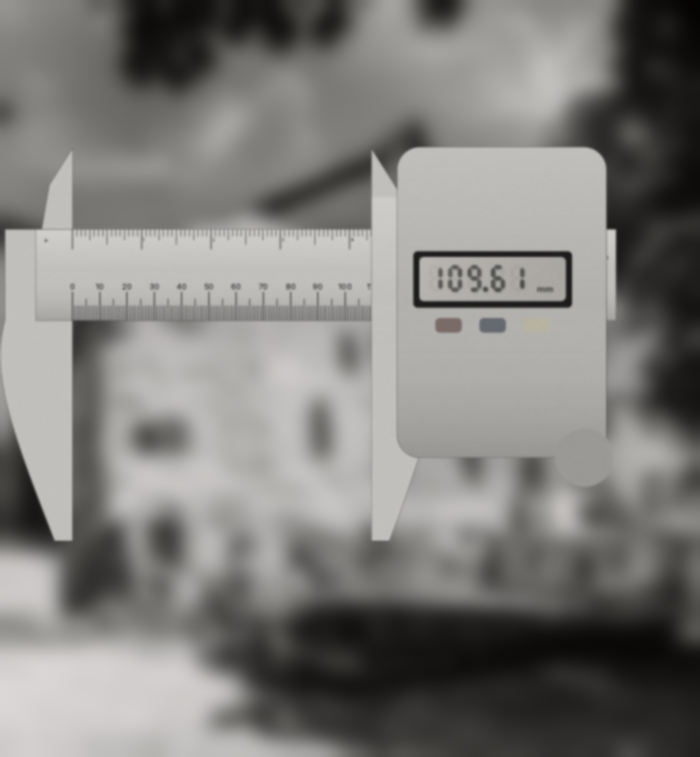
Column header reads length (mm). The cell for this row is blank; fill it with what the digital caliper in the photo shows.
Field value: 109.61 mm
